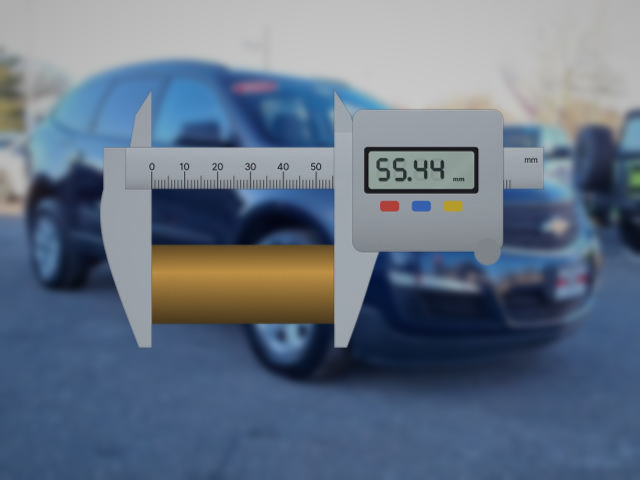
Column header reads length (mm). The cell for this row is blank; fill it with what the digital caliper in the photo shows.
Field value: 55.44 mm
